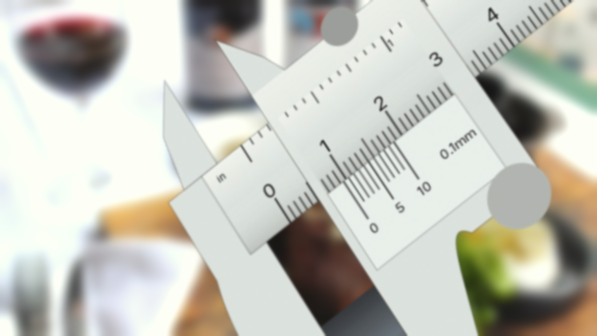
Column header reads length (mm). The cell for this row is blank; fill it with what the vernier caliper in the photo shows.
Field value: 9.5 mm
